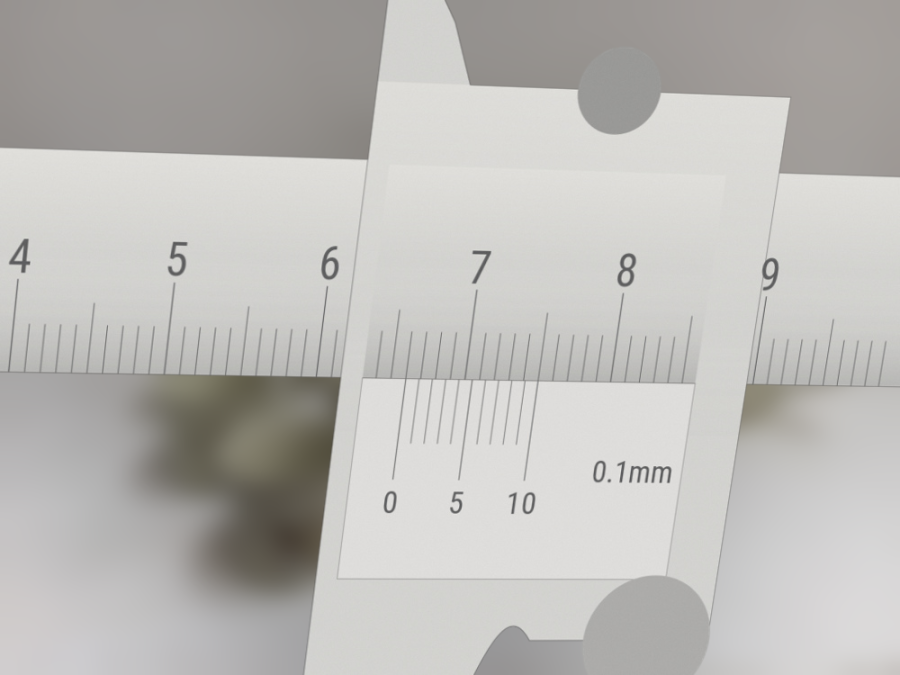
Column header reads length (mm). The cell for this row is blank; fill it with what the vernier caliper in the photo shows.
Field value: 66.0 mm
